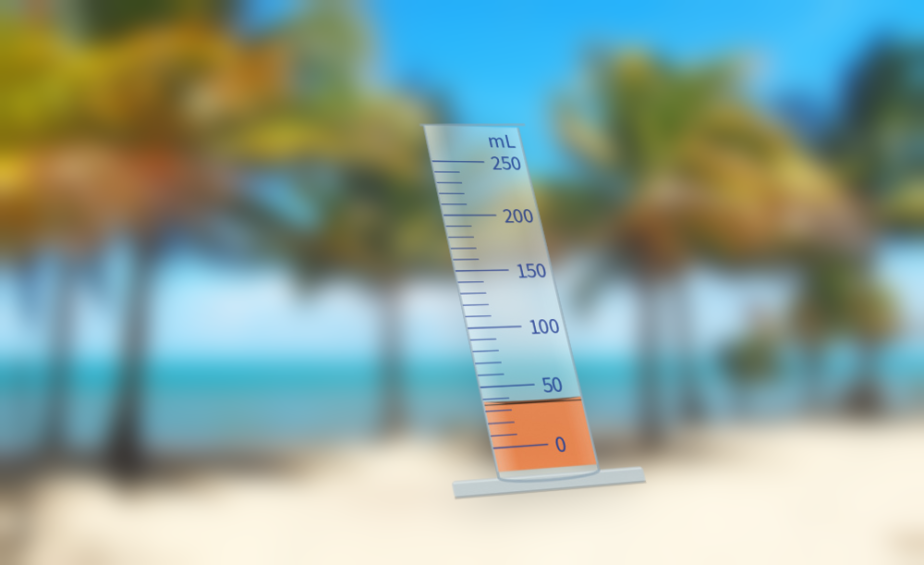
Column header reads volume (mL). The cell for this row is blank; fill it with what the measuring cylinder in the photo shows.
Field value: 35 mL
